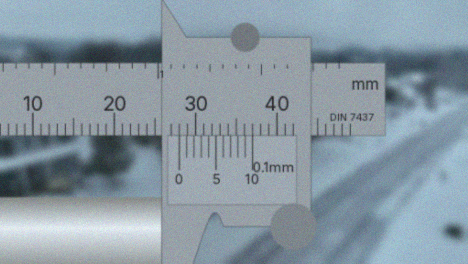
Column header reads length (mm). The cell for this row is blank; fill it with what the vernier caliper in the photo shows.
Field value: 28.0 mm
